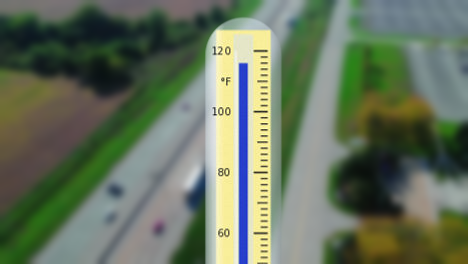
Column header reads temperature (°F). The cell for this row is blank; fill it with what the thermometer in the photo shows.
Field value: 116 °F
